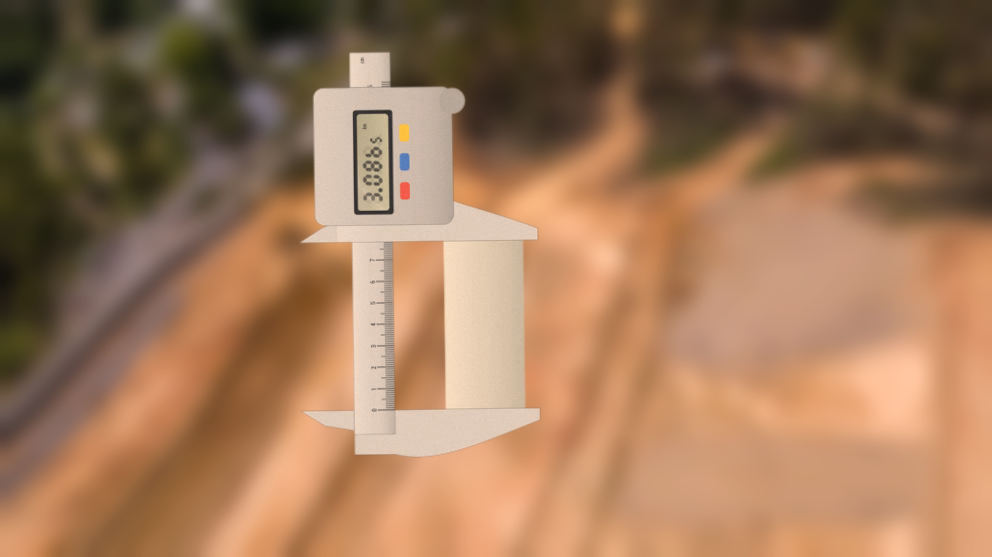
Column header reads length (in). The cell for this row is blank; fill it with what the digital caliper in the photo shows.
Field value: 3.0865 in
